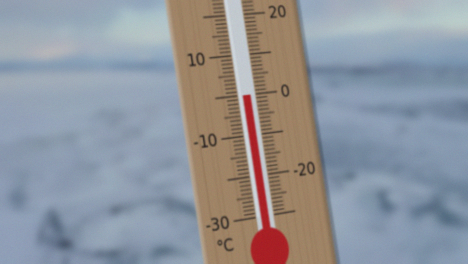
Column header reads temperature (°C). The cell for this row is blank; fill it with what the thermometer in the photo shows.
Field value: 0 °C
